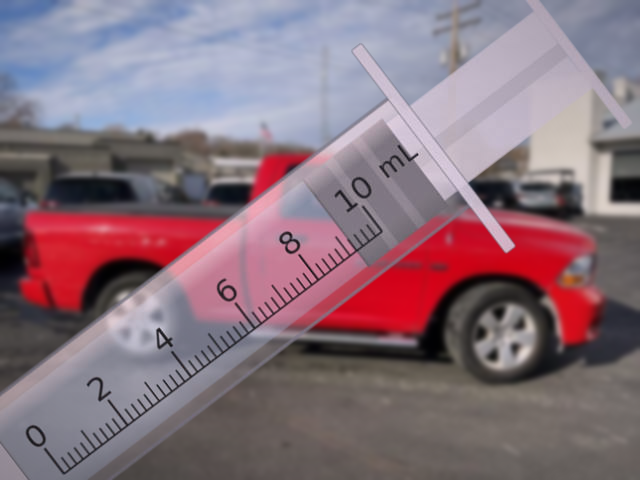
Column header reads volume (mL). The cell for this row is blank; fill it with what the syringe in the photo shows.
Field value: 9.2 mL
